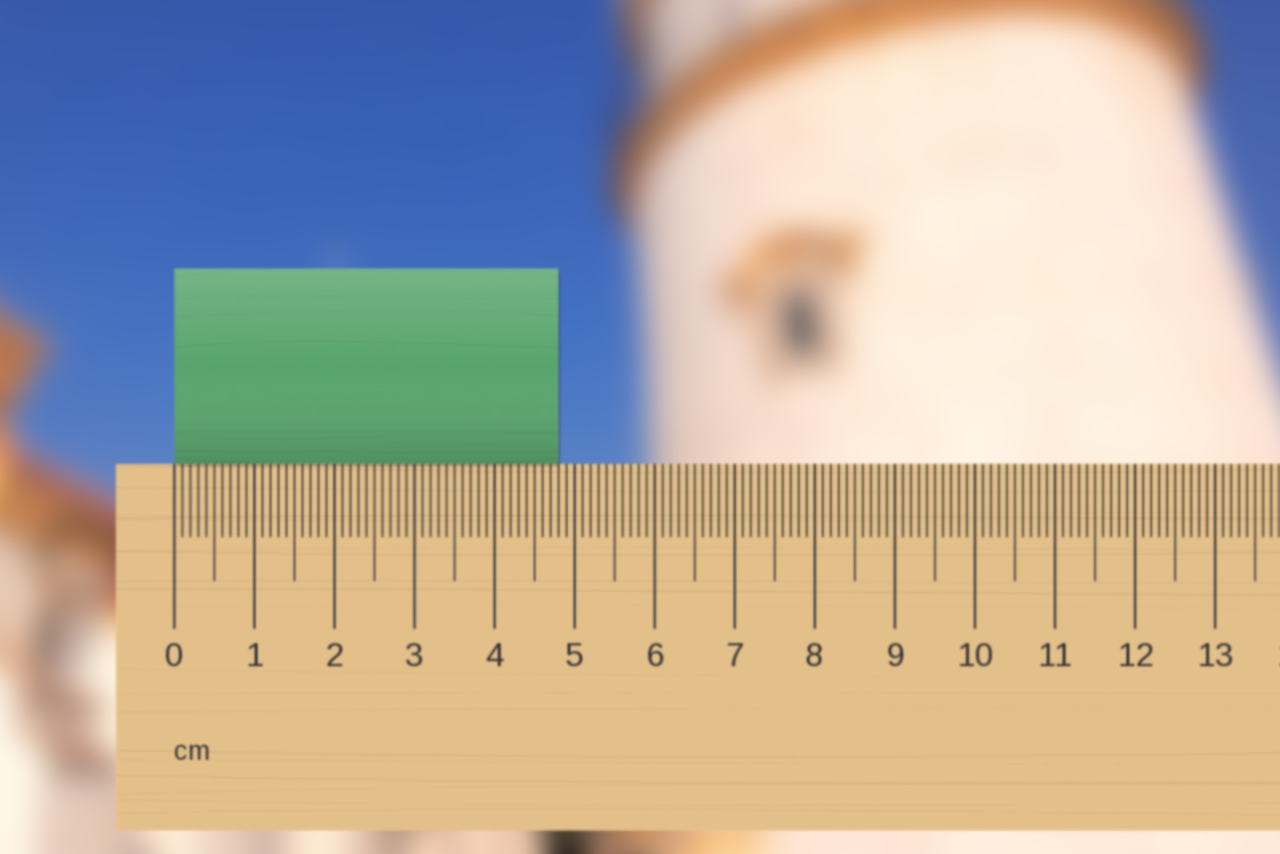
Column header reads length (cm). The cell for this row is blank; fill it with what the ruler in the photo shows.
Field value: 4.8 cm
